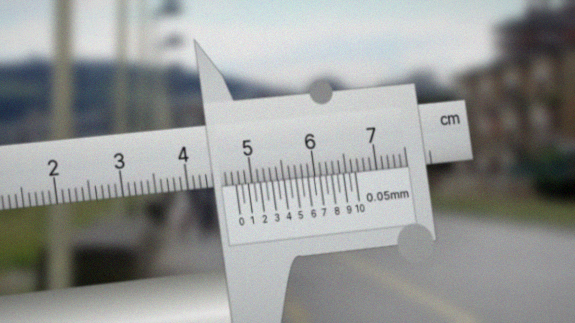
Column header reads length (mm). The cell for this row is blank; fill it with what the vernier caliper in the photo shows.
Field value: 47.5 mm
